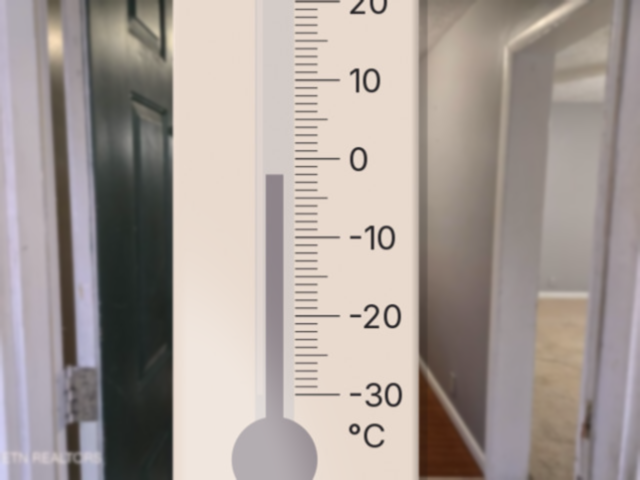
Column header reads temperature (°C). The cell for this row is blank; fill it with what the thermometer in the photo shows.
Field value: -2 °C
